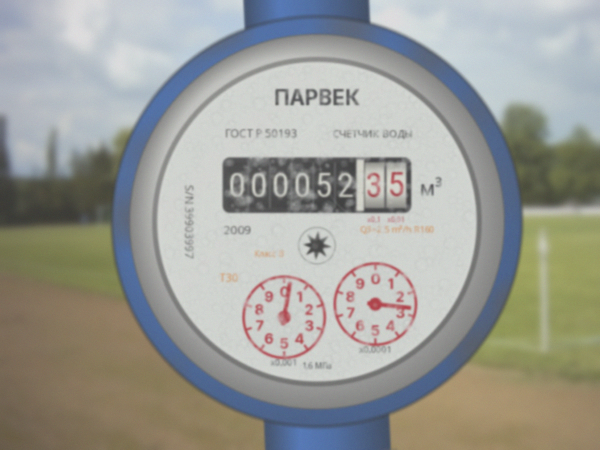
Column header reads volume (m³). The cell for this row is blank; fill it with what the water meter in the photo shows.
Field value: 52.3502 m³
